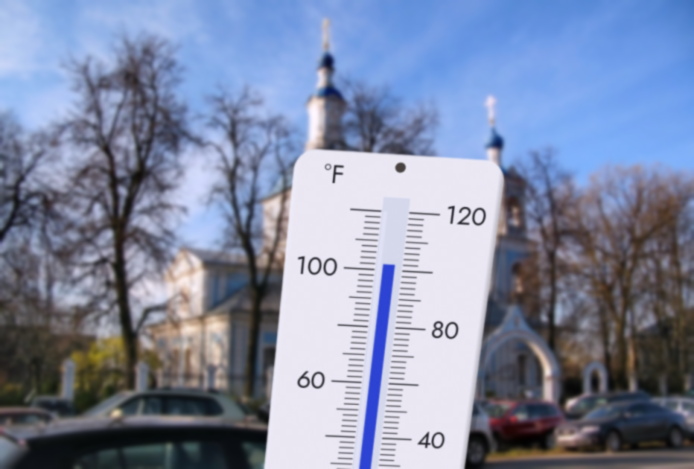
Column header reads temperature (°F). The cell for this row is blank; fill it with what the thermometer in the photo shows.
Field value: 102 °F
